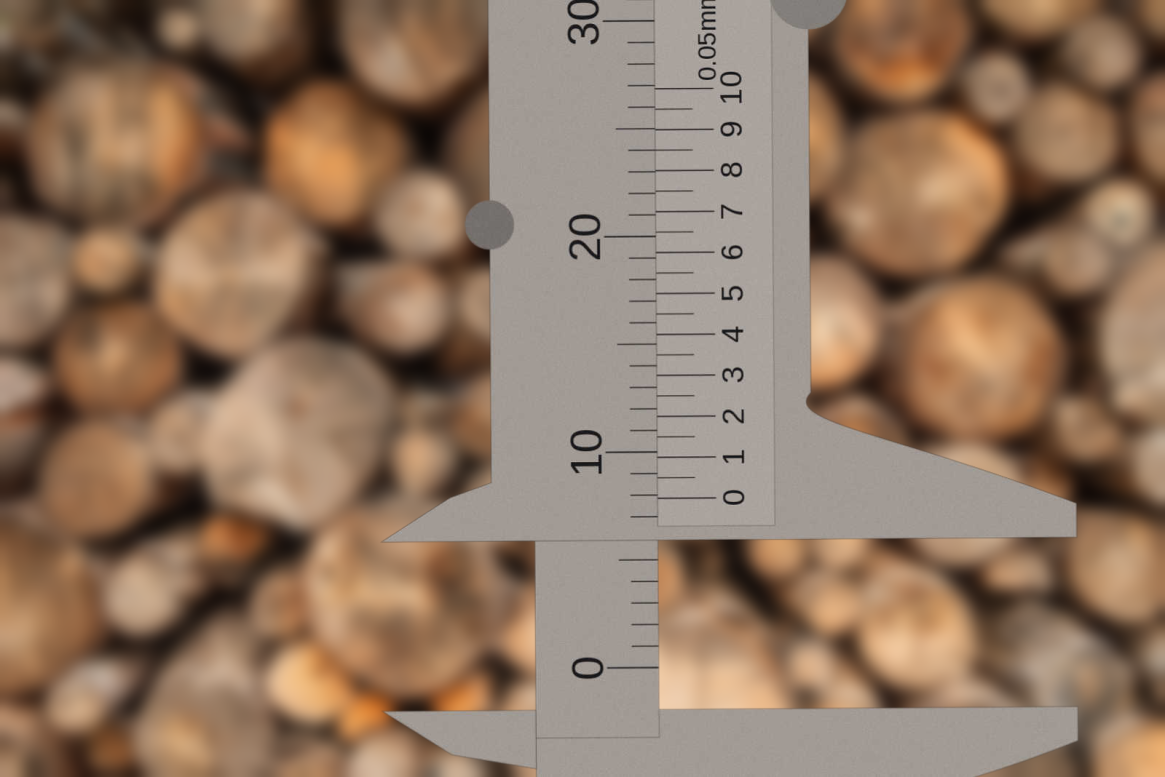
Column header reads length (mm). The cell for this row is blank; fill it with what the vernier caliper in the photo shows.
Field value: 7.85 mm
